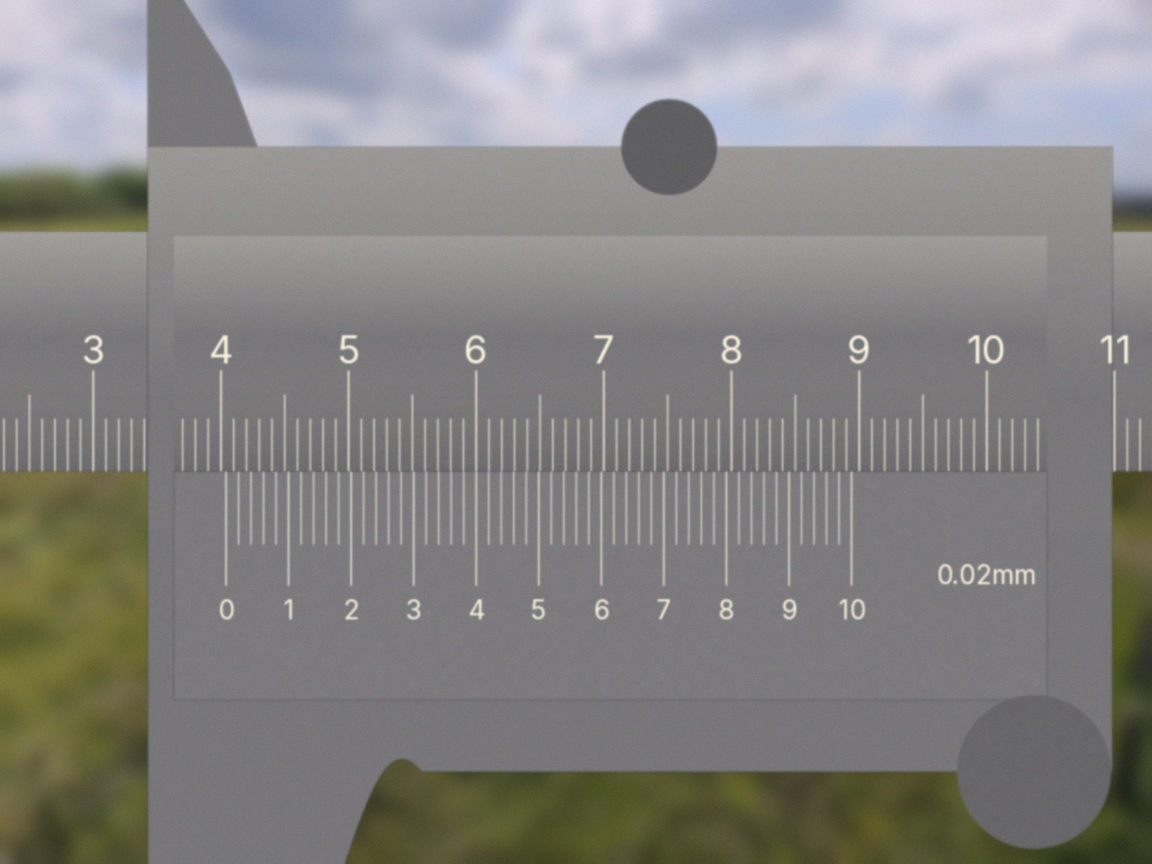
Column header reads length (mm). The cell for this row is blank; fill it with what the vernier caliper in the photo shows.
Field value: 40.4 mm
